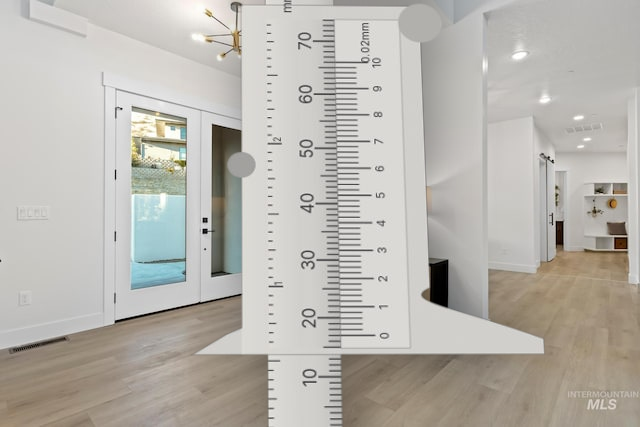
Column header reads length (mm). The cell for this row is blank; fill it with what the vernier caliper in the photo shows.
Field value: 17.0 mm
